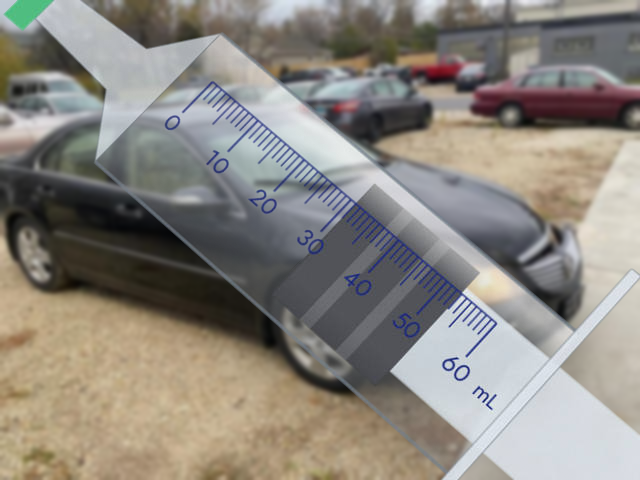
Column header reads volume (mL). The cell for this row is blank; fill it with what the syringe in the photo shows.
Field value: 31 mL
